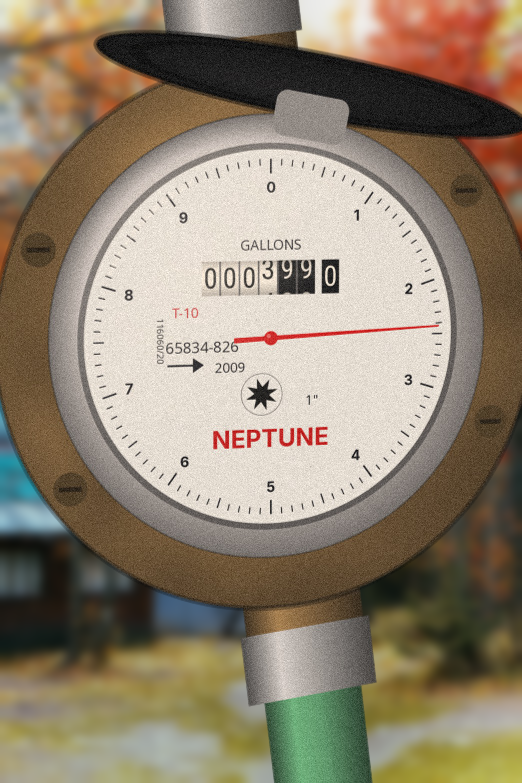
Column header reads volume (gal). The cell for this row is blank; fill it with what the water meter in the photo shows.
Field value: 3992.4 gal
